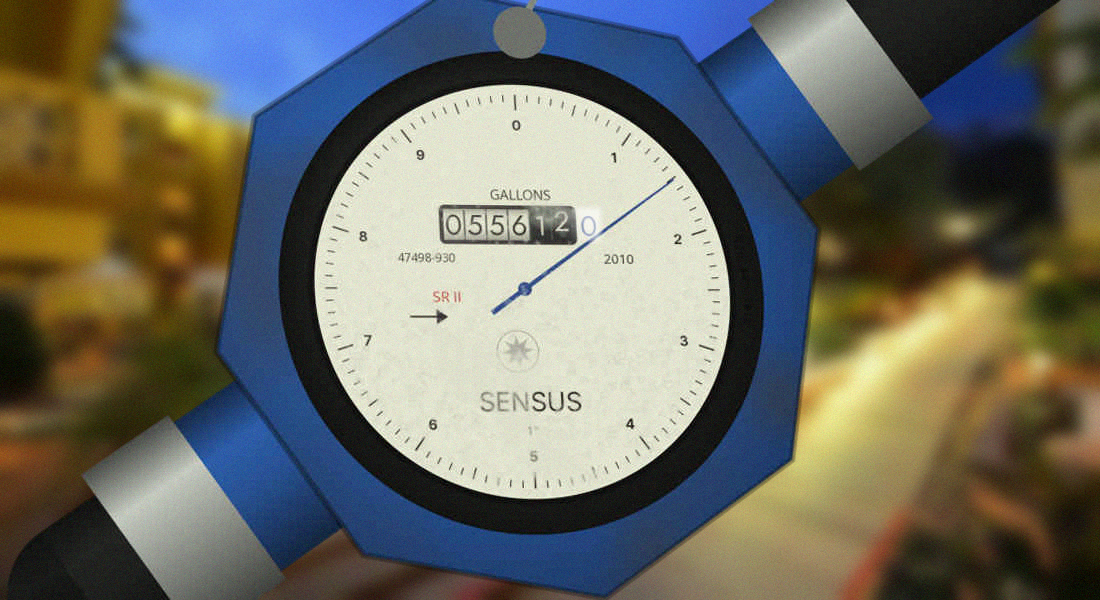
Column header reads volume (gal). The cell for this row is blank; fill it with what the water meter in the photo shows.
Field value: 556121.5 gal
